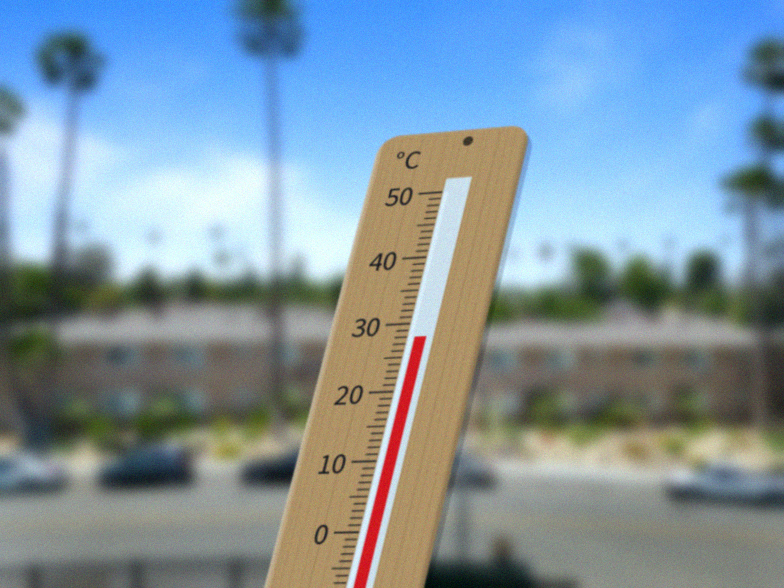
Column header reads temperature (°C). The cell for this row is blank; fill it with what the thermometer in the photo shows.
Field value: 28 °C
